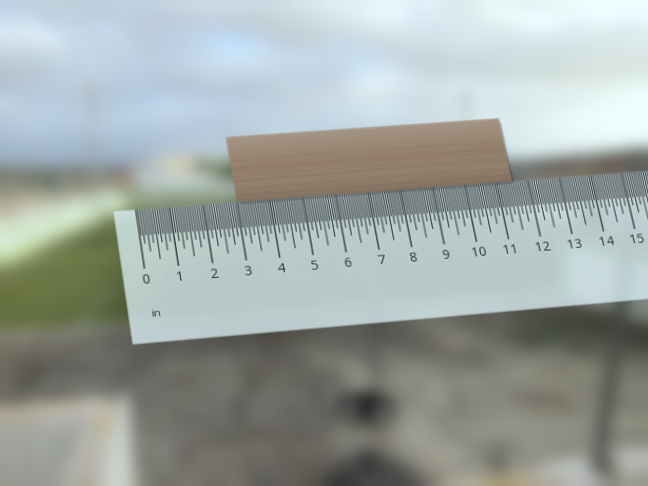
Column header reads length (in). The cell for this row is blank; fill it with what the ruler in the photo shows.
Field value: 8.5 in
